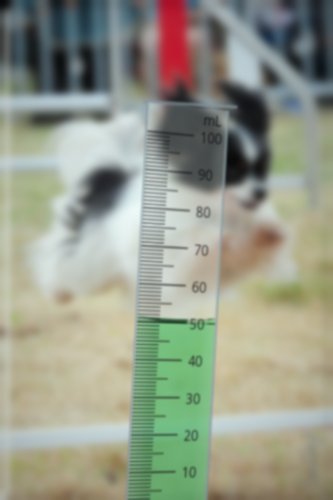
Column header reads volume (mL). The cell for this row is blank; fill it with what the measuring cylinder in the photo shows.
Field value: 50 mL
